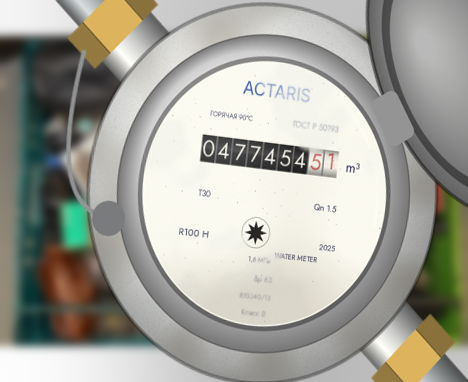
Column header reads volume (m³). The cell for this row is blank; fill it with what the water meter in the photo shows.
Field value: 477454.51 m³
